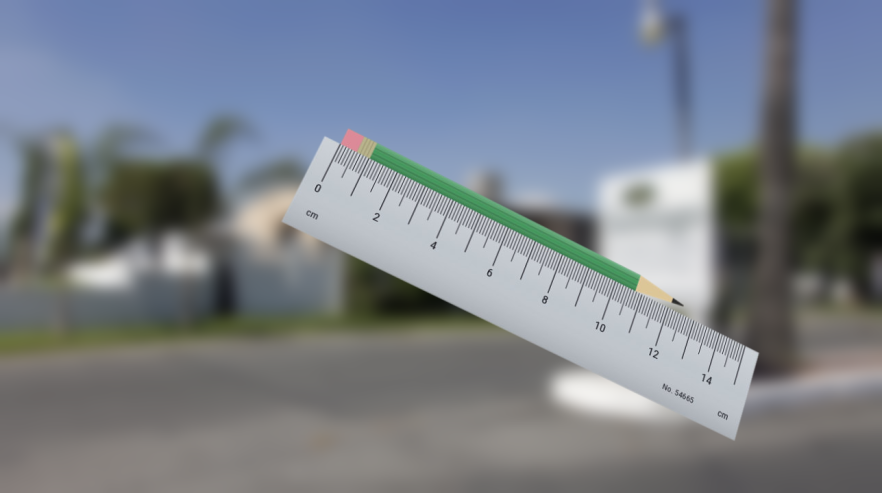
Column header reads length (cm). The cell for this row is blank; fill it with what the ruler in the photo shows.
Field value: 12.5 cm
